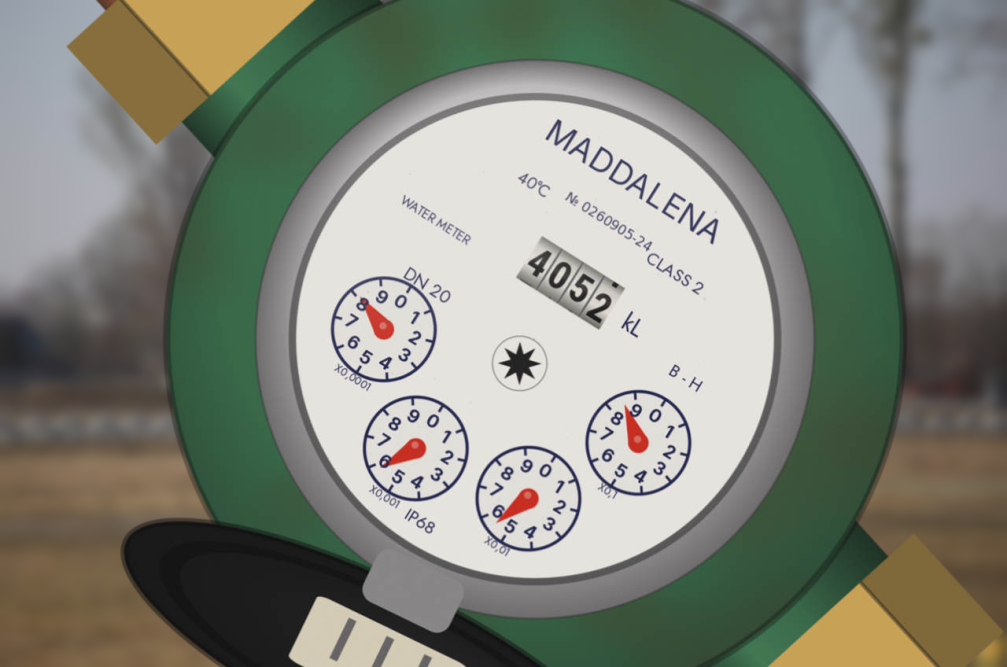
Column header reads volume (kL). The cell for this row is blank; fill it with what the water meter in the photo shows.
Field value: 4051.8558 kL
